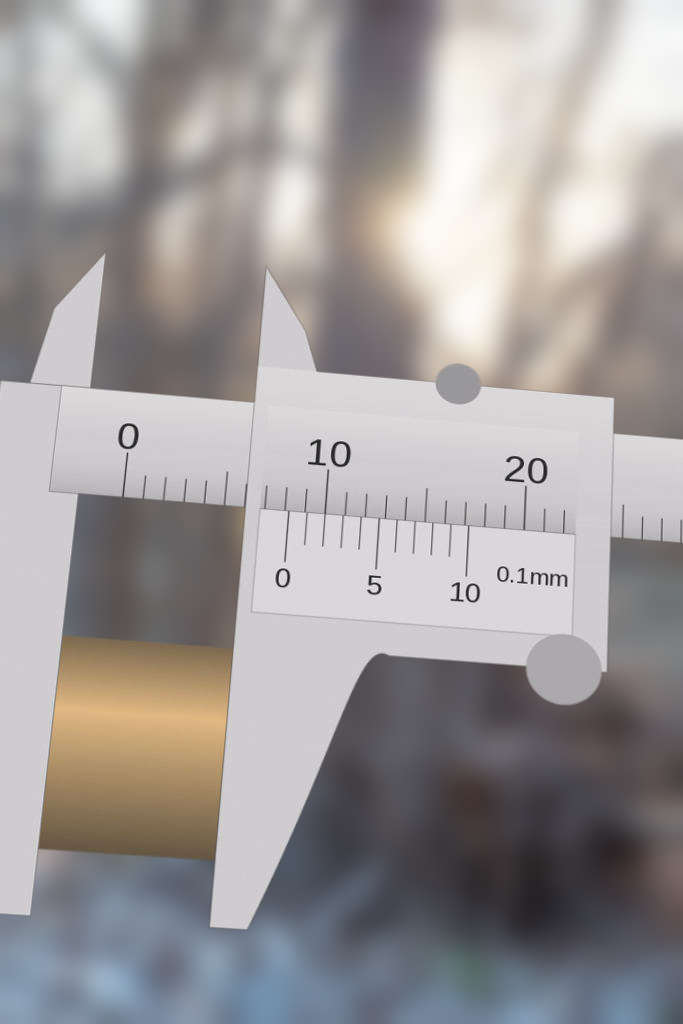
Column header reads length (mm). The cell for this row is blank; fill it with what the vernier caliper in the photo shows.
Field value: 8.2 mm
